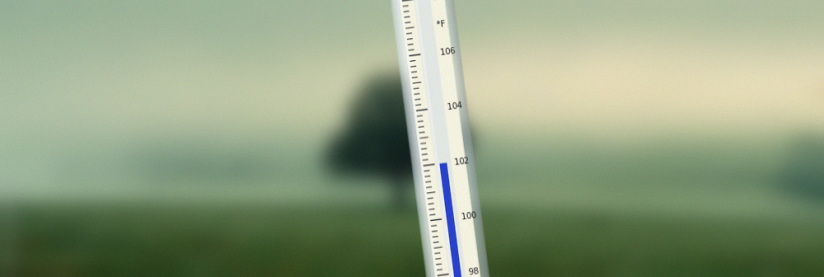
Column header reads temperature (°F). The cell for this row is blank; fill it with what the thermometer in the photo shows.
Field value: 102 °F
